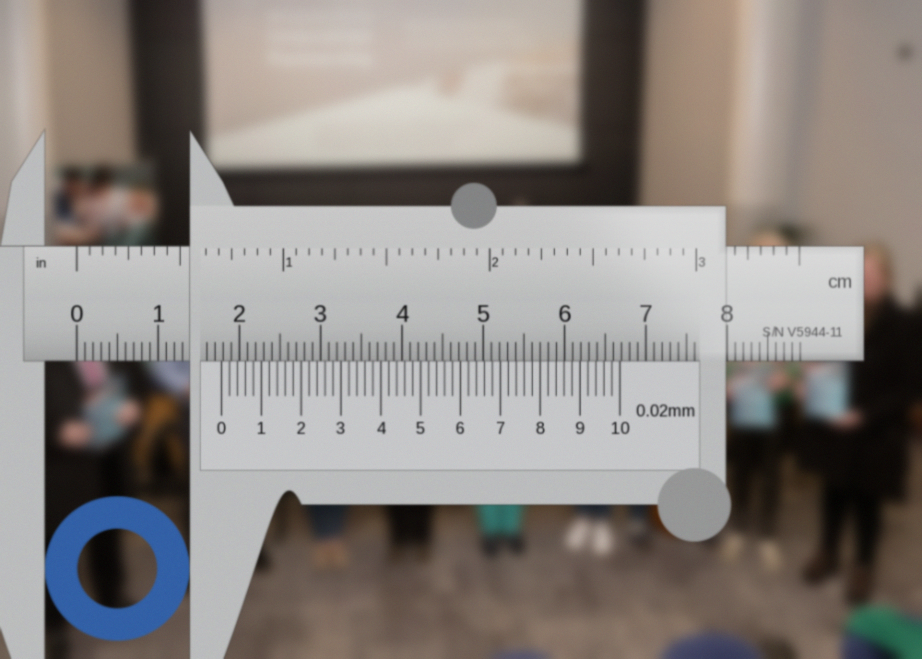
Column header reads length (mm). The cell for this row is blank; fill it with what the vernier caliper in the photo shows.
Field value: 17.8 mm
